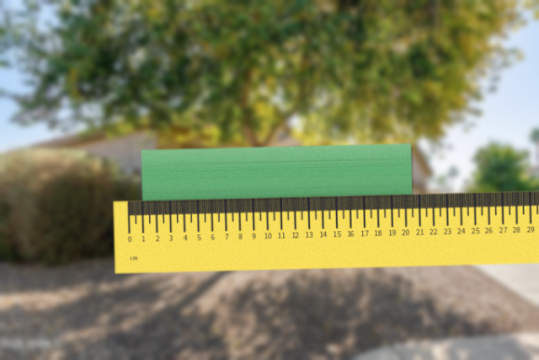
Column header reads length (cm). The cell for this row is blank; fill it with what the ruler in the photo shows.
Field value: 19.5 cm
